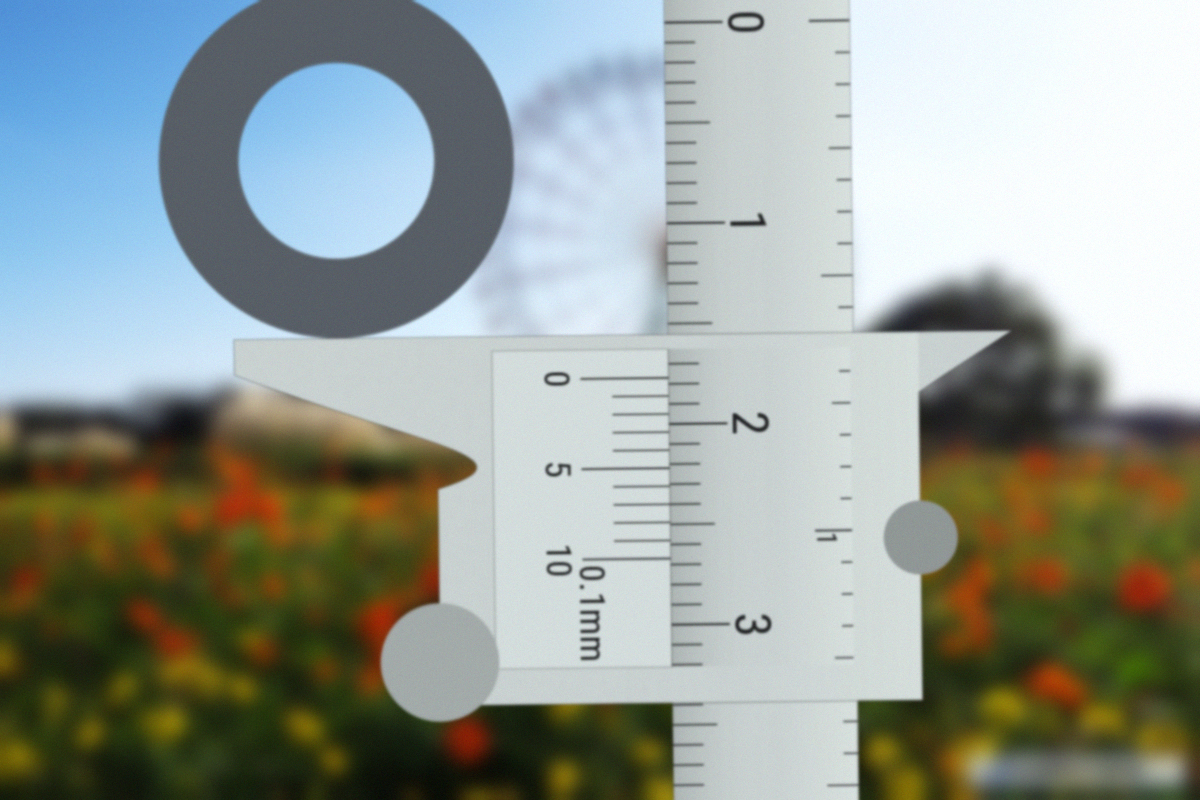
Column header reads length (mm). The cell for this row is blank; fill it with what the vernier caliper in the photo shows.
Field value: 17.7 mm
